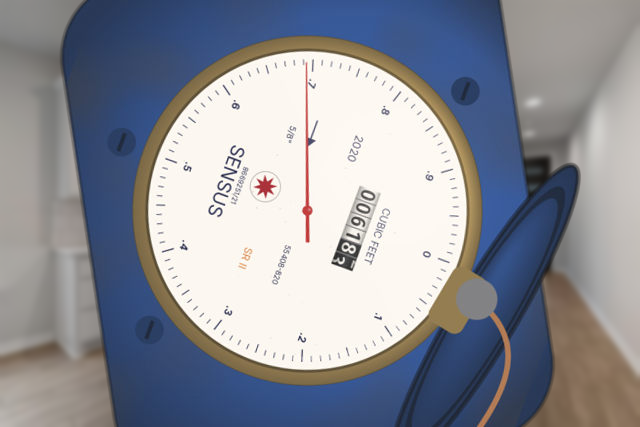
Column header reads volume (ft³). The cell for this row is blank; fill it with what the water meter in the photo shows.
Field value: 6182.69 ft³
